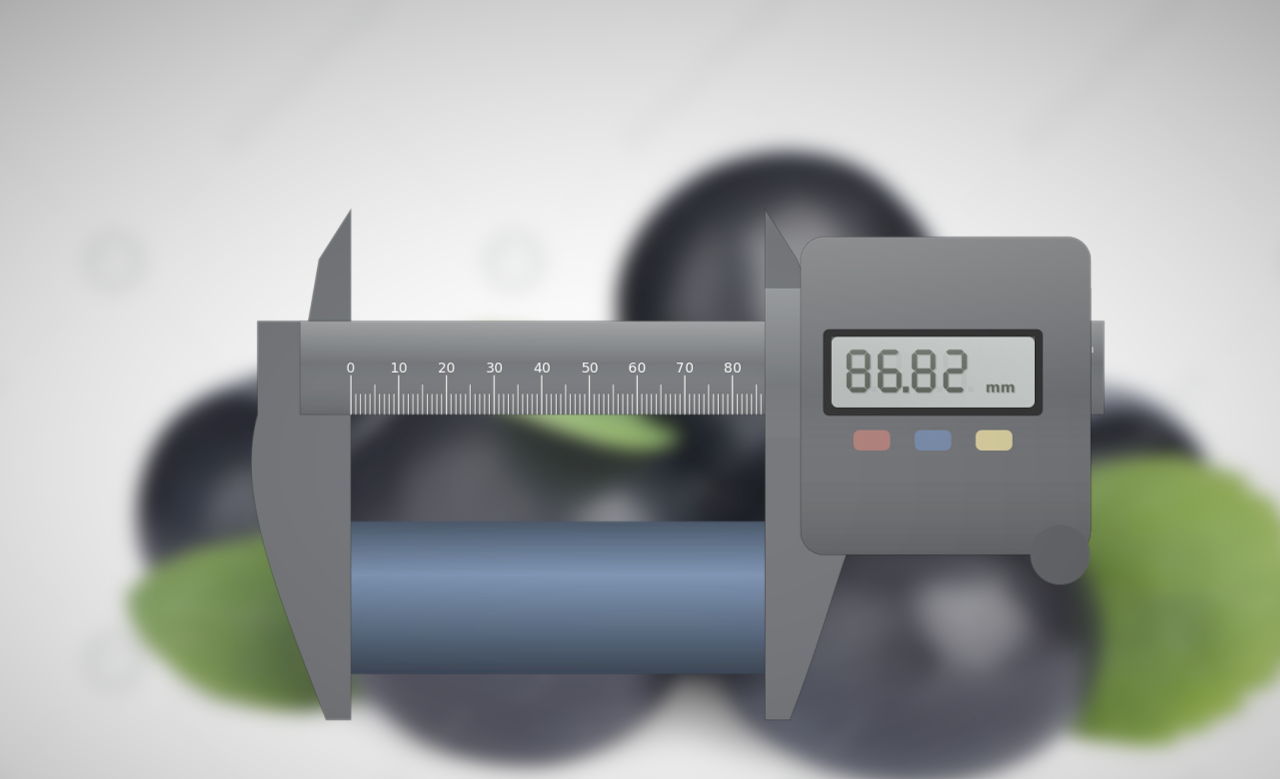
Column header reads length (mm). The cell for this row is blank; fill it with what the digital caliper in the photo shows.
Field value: 86.82 mm
